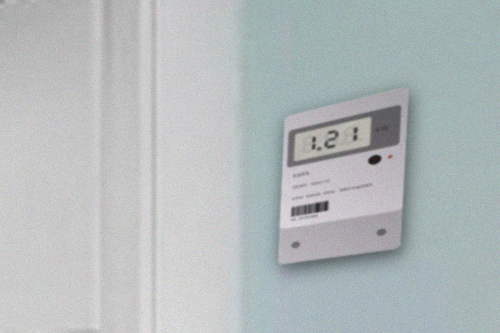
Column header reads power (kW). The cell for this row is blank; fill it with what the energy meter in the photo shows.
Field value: 1.21 kW
